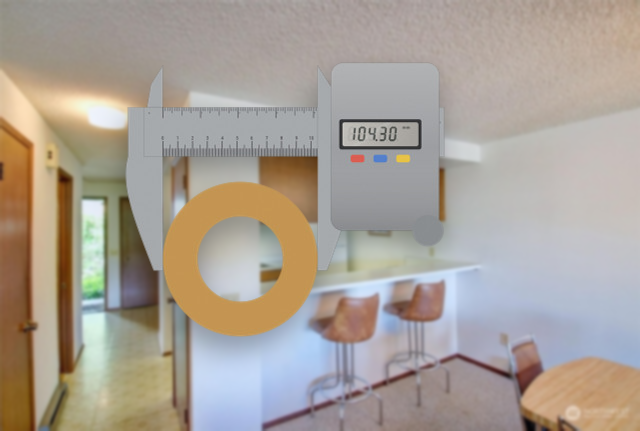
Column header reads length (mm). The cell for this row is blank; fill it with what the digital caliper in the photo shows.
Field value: 104.30 mm
